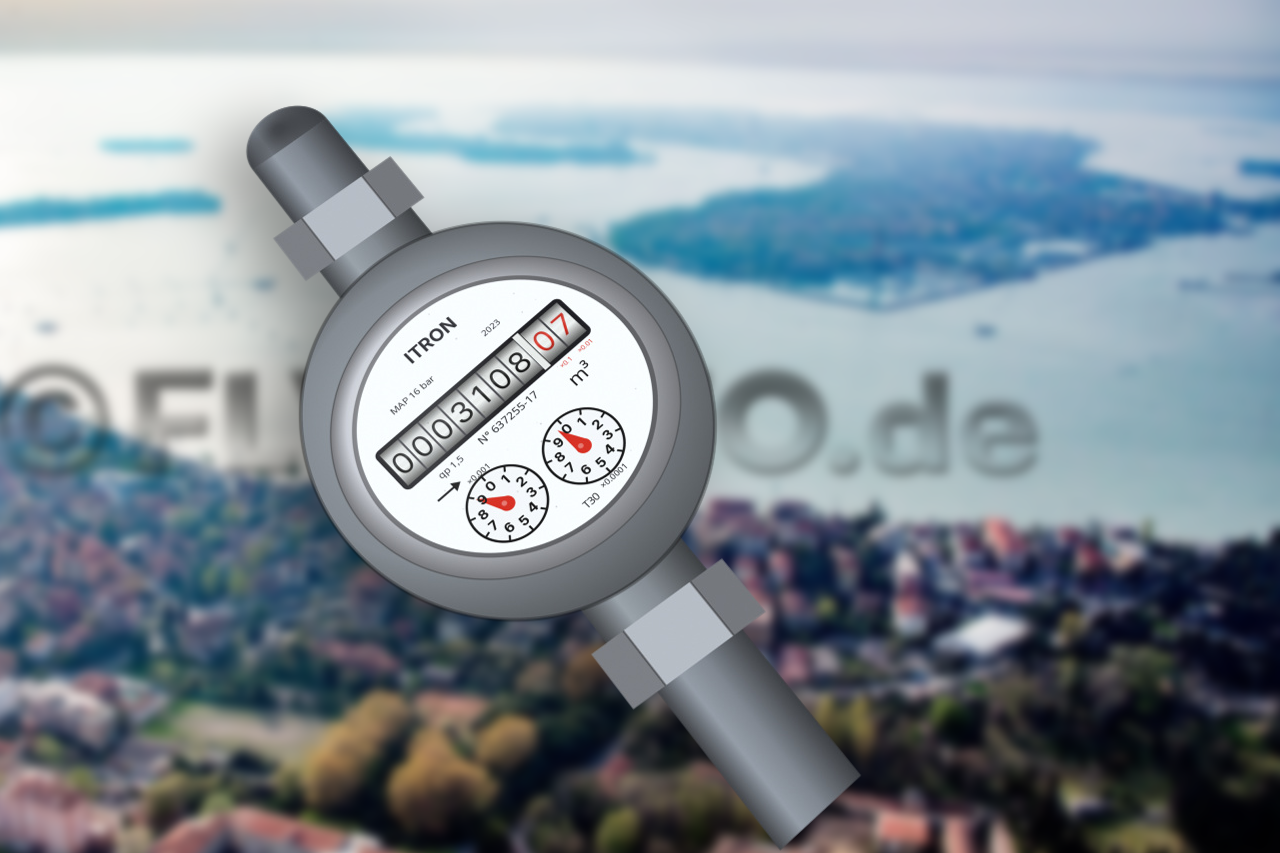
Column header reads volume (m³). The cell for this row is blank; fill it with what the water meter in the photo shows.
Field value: 3108.0789 m³
